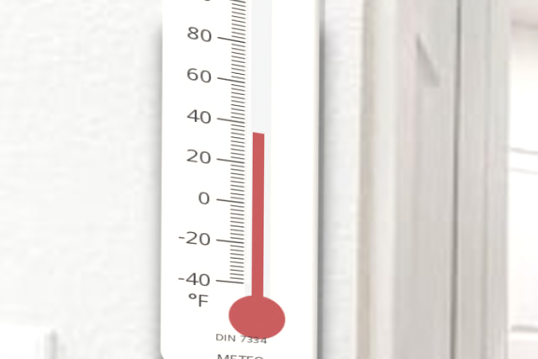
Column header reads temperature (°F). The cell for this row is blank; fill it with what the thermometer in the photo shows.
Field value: 36 °F
